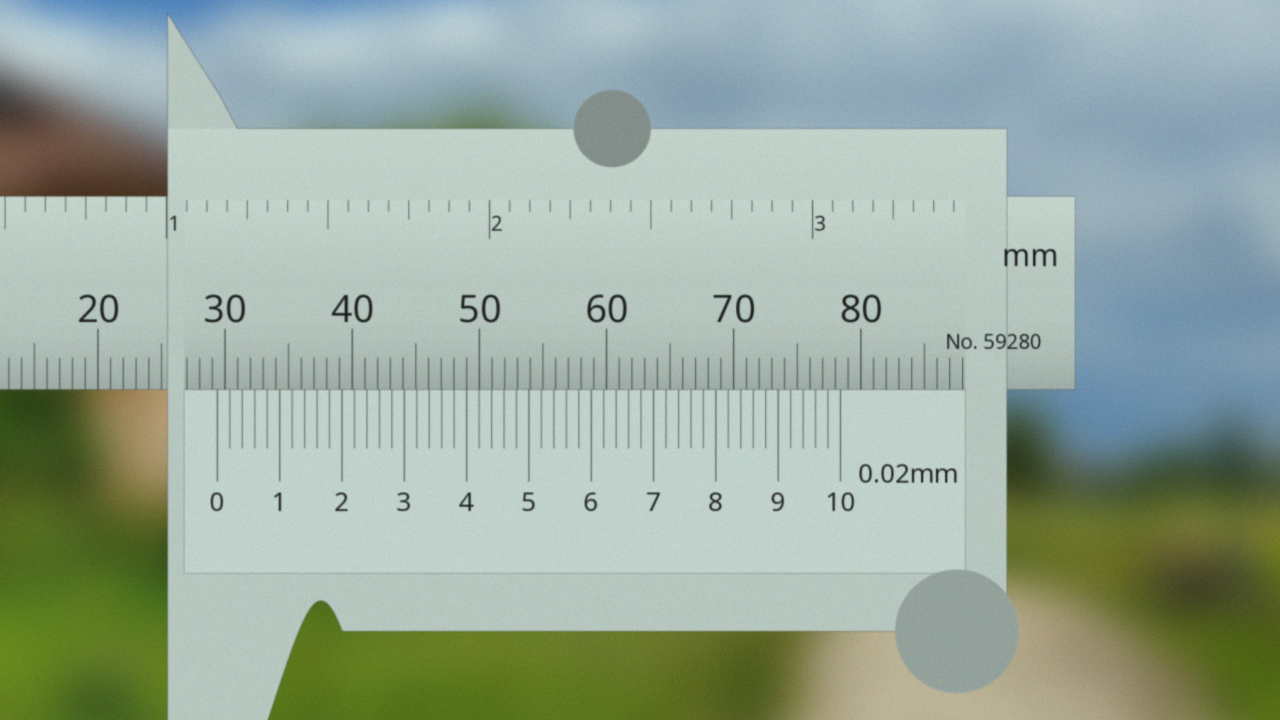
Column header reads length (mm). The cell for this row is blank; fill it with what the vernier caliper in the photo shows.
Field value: 29.4 mm
